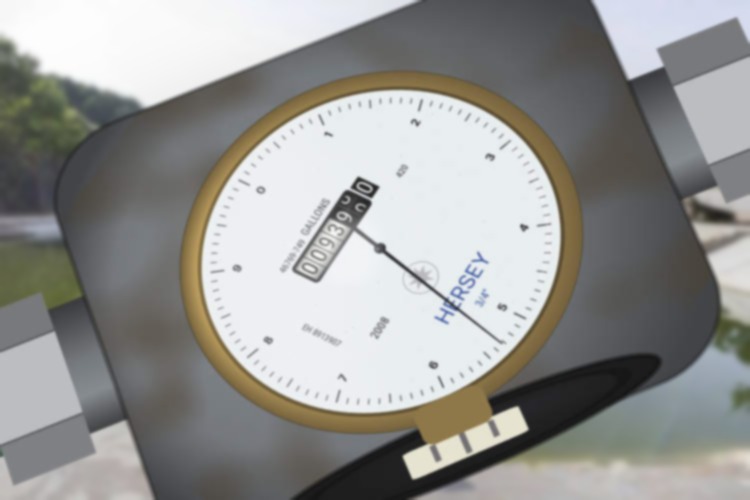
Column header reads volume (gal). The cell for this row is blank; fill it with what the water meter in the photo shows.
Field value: 93985.3 gal
